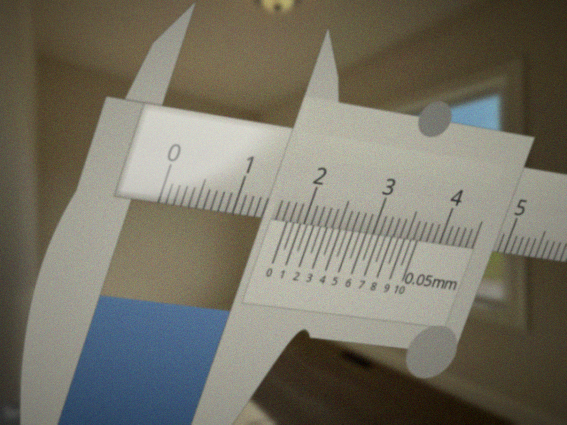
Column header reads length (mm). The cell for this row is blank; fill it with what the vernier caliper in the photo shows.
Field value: 17.6 mm
